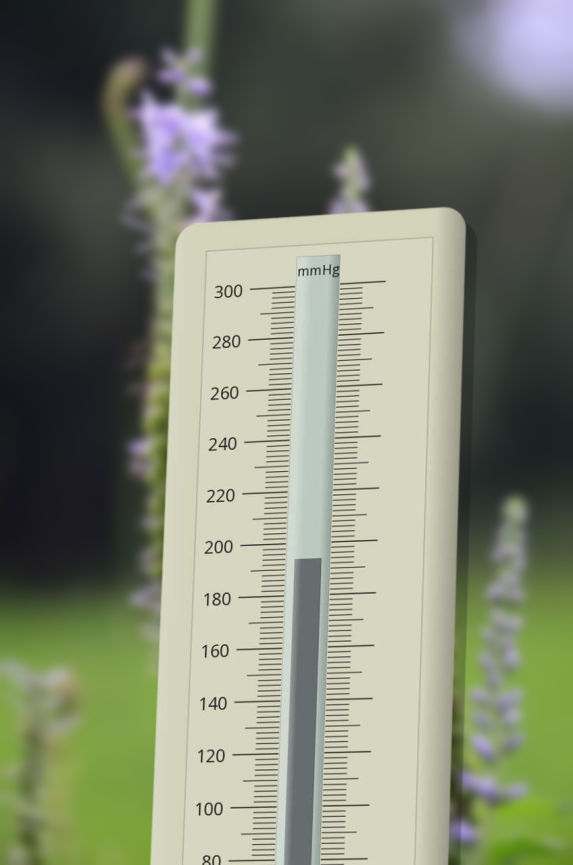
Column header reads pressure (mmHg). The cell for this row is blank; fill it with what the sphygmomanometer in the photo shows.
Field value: 194 mmHg
